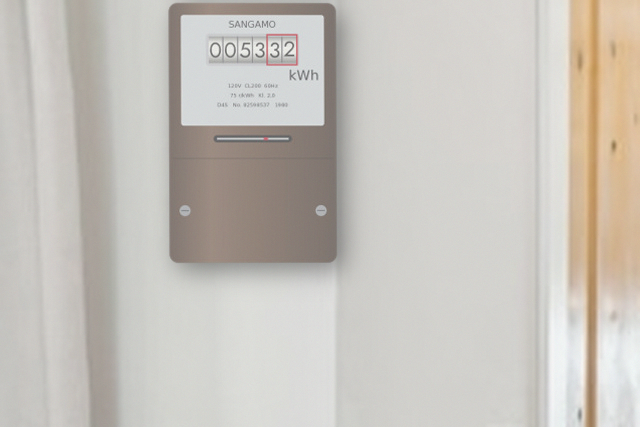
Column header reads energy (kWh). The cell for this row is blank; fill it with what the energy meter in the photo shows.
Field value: 53.32 kWh
